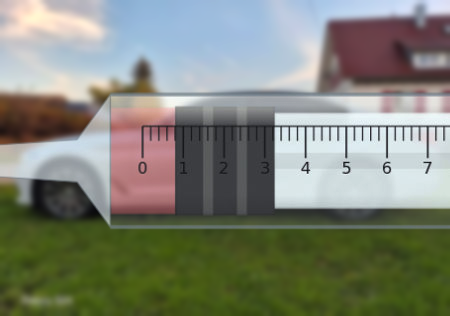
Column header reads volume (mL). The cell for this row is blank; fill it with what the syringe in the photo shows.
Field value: 0.8 mL
